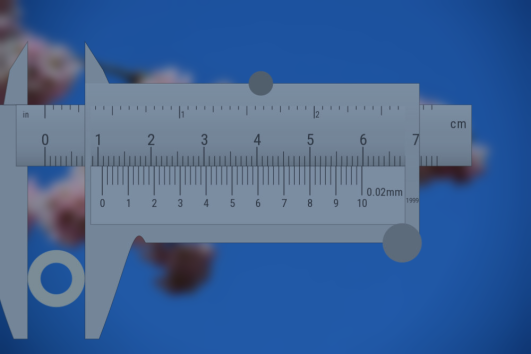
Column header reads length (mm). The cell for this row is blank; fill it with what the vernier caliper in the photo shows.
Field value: 10.8 mm
